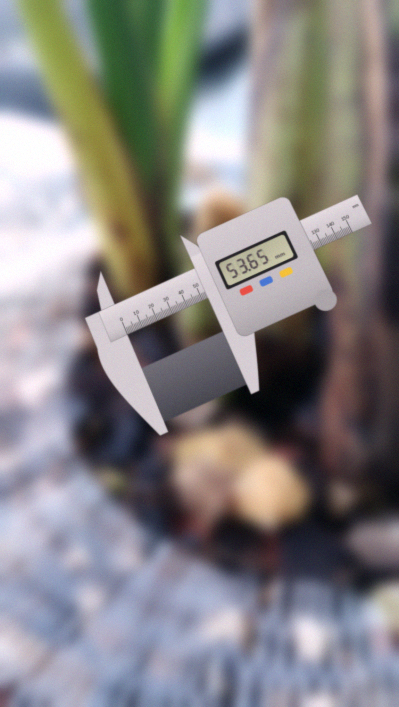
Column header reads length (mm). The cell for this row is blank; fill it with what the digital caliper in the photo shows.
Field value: 53.65 mm
